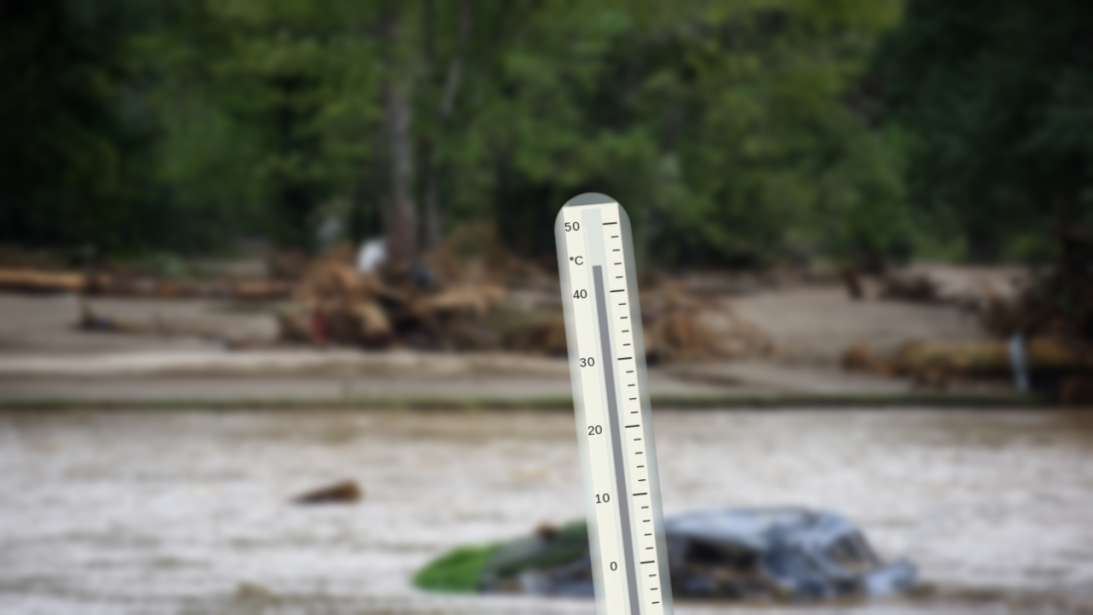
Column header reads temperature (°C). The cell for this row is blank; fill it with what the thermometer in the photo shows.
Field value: 44 °C
